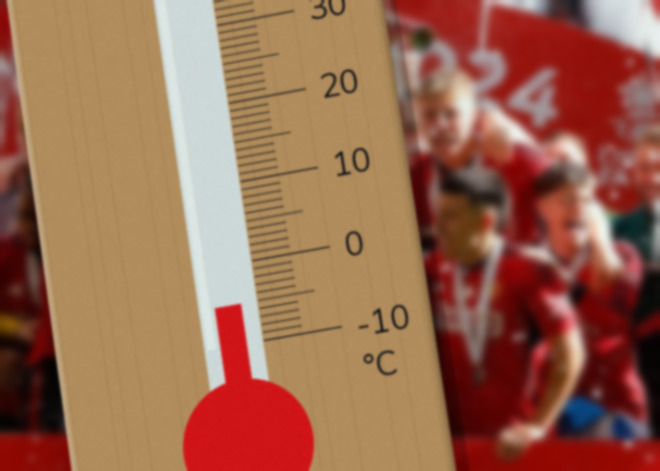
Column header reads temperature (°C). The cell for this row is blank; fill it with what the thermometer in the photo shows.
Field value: -5 °C
